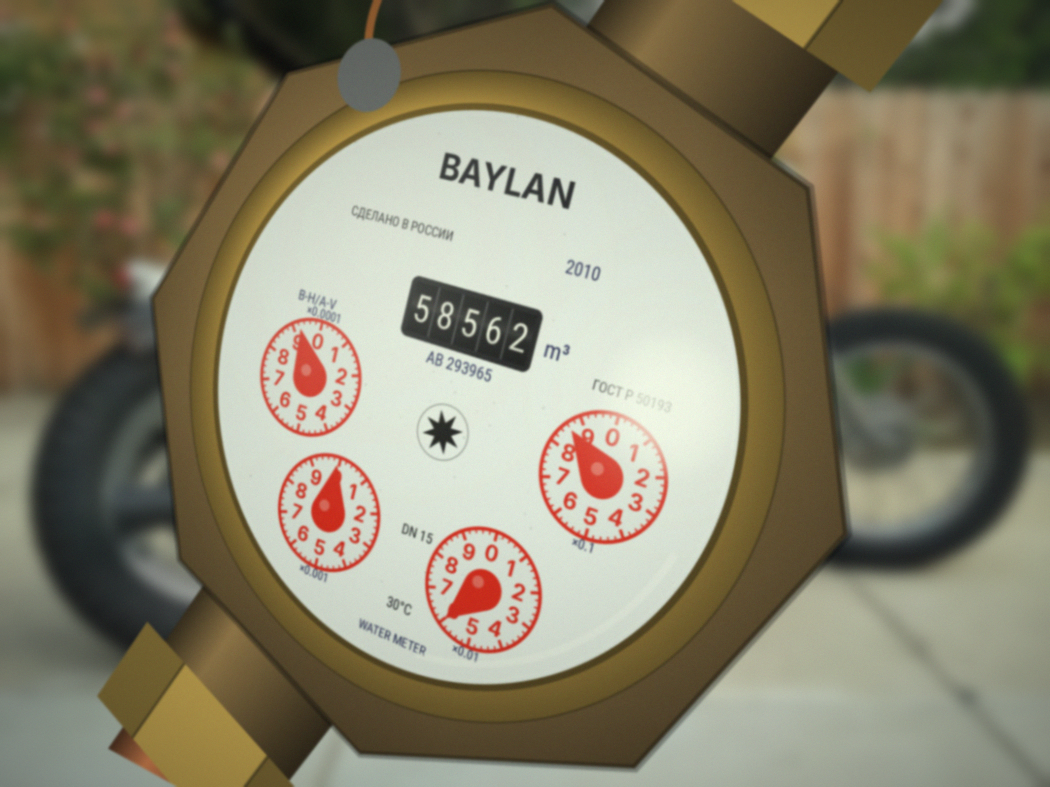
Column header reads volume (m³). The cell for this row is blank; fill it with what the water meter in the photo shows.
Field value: 58562.8599 m³
